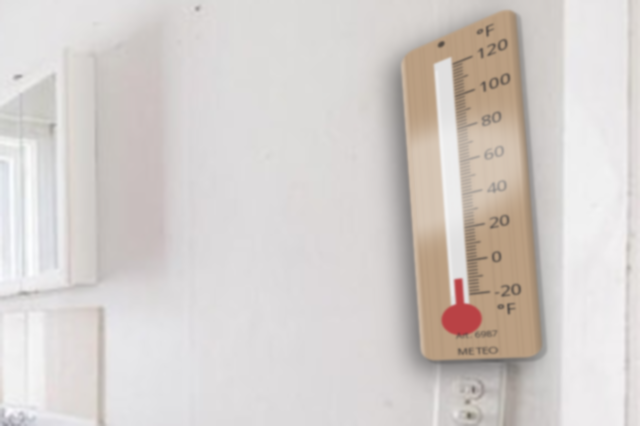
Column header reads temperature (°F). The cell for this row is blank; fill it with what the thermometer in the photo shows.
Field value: -10 °F
